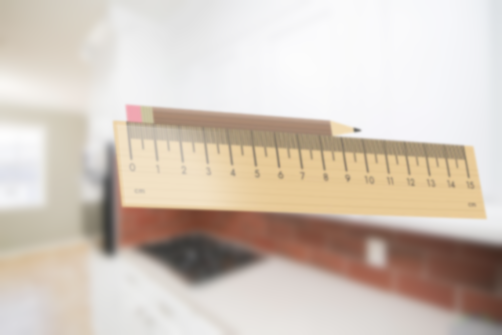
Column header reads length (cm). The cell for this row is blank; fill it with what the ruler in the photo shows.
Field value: 10 cm
